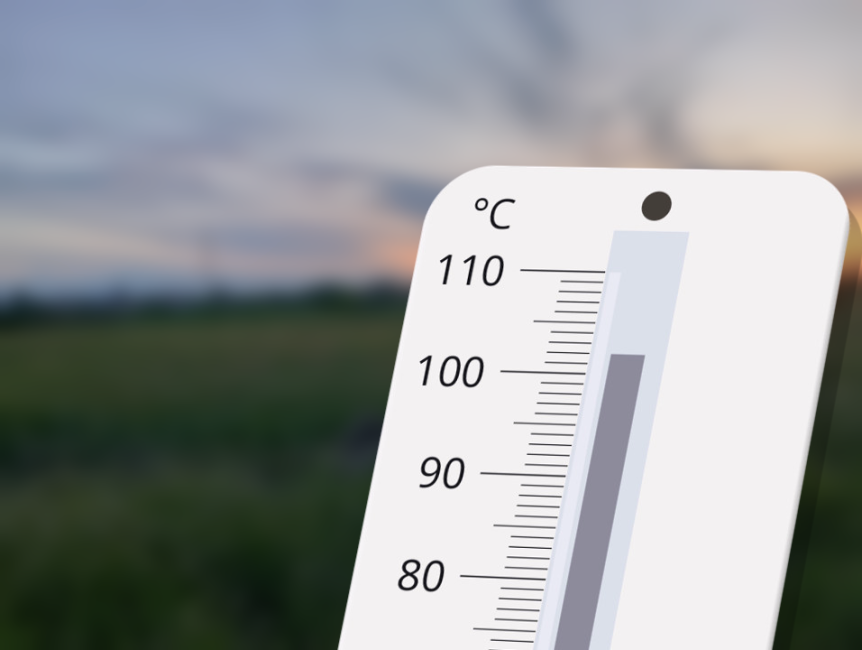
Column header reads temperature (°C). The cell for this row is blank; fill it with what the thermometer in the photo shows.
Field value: 102 °C
